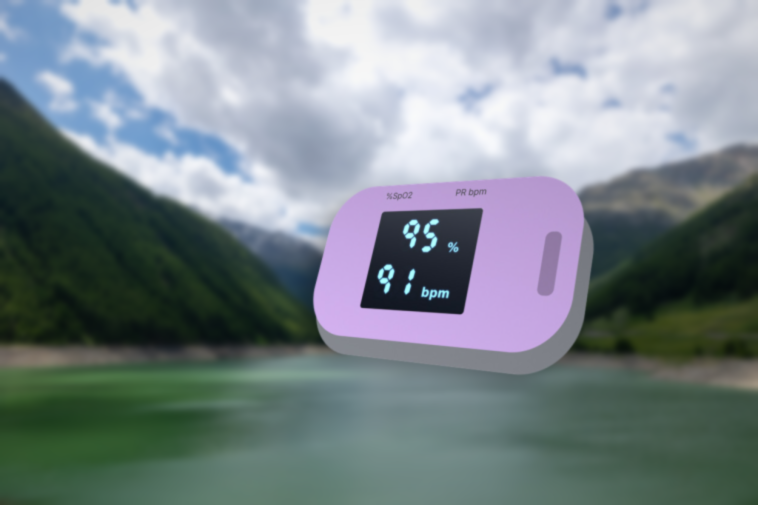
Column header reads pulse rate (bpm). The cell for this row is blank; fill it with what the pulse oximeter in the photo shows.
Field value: 91 bpm
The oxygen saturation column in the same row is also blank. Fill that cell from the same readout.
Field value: 95 %
